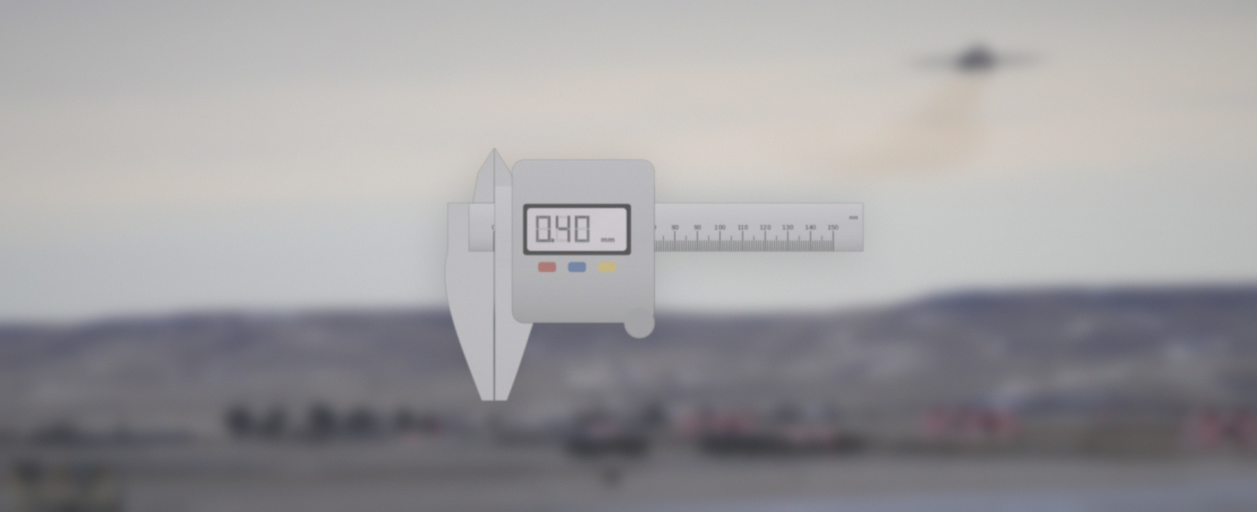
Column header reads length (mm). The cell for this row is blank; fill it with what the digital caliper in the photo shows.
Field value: 0.40 mm
